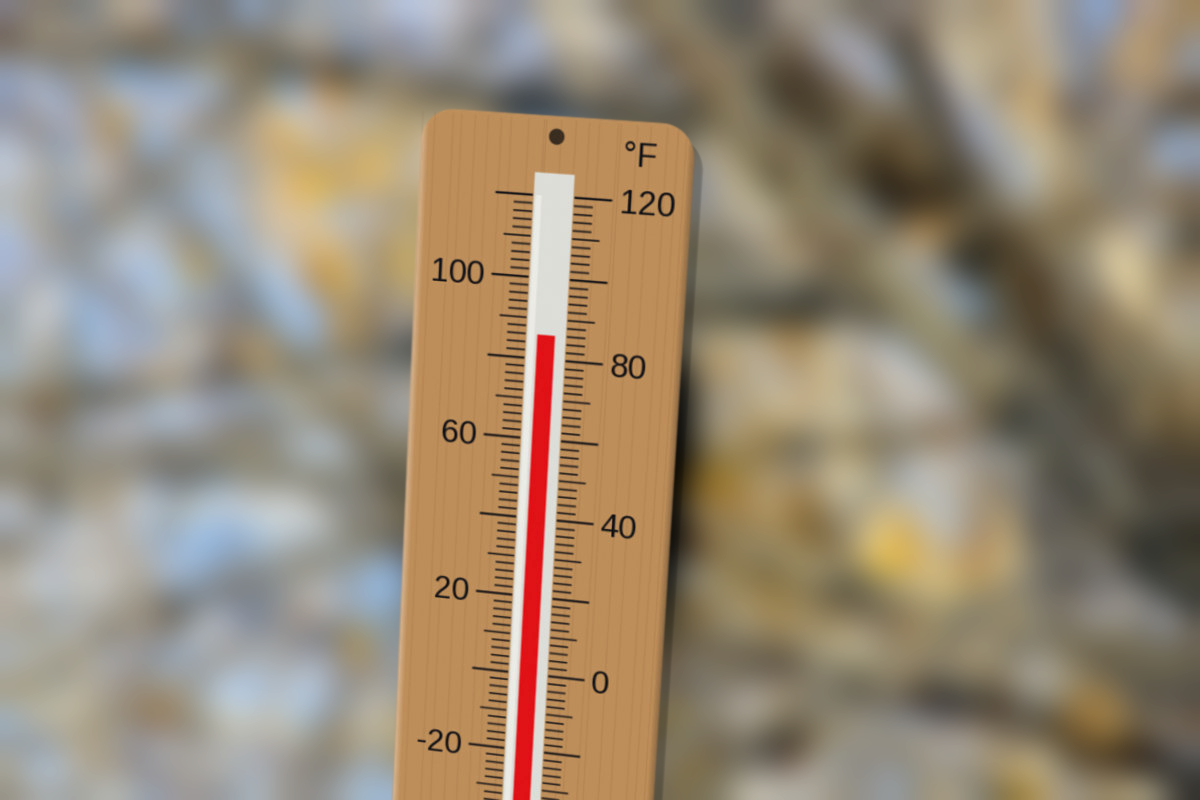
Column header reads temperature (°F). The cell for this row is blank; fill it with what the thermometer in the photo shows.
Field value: 86 °F
